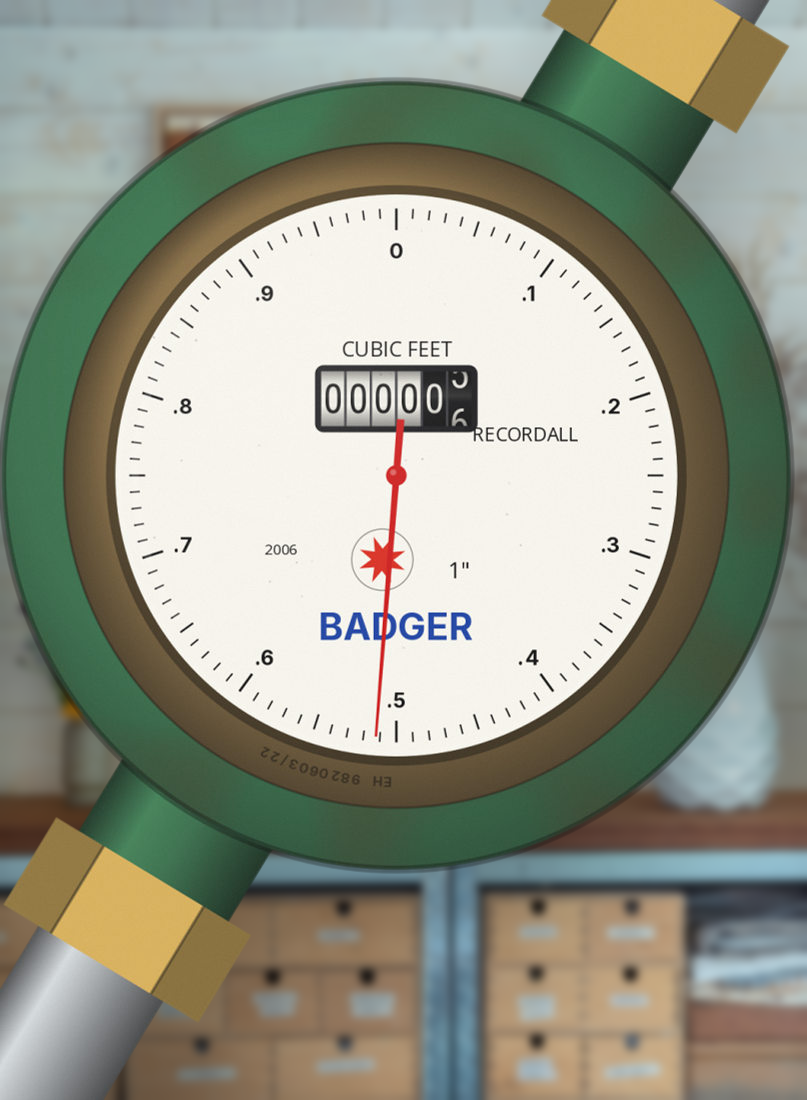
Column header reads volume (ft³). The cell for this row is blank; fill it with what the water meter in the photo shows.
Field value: 5.51 ft³
